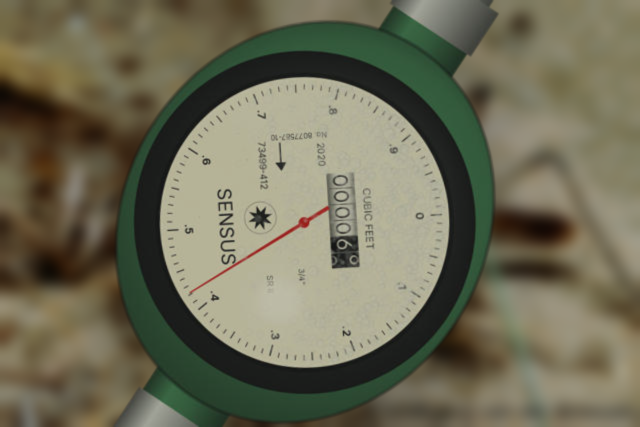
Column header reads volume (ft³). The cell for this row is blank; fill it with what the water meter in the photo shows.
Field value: 68.42 ft³
